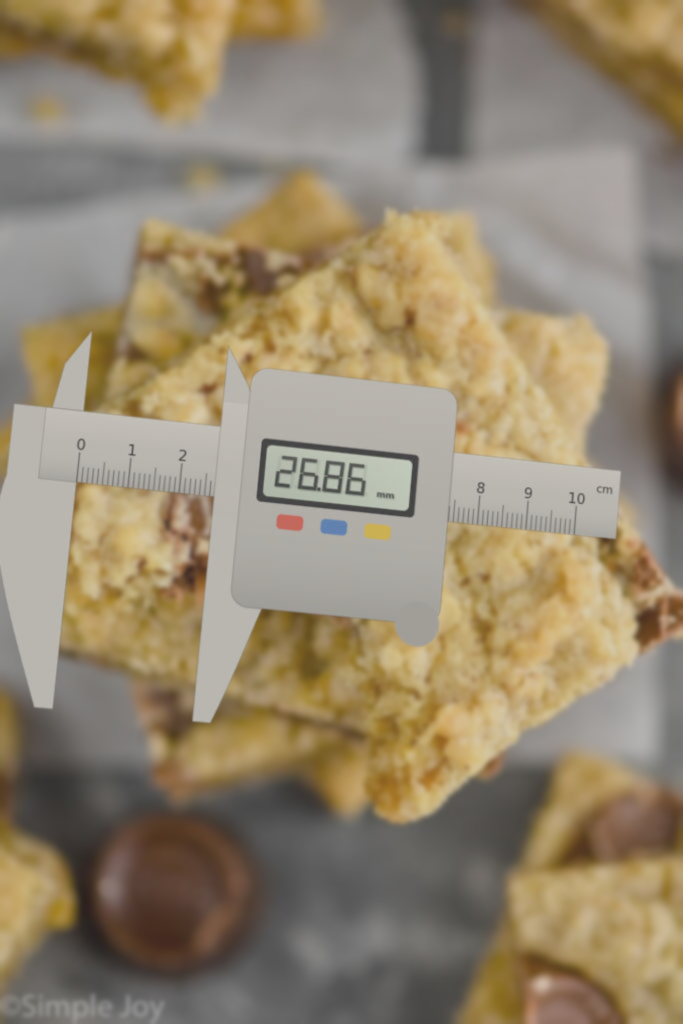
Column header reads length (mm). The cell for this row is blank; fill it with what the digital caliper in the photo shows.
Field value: 26.86 mm
